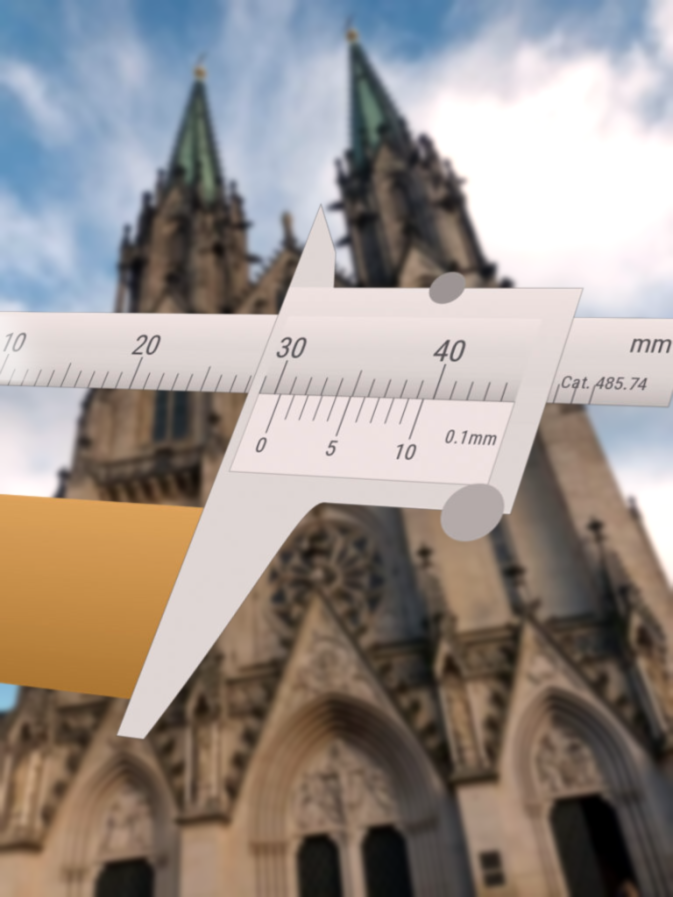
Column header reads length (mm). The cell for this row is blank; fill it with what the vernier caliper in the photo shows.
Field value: 30.4 mm
